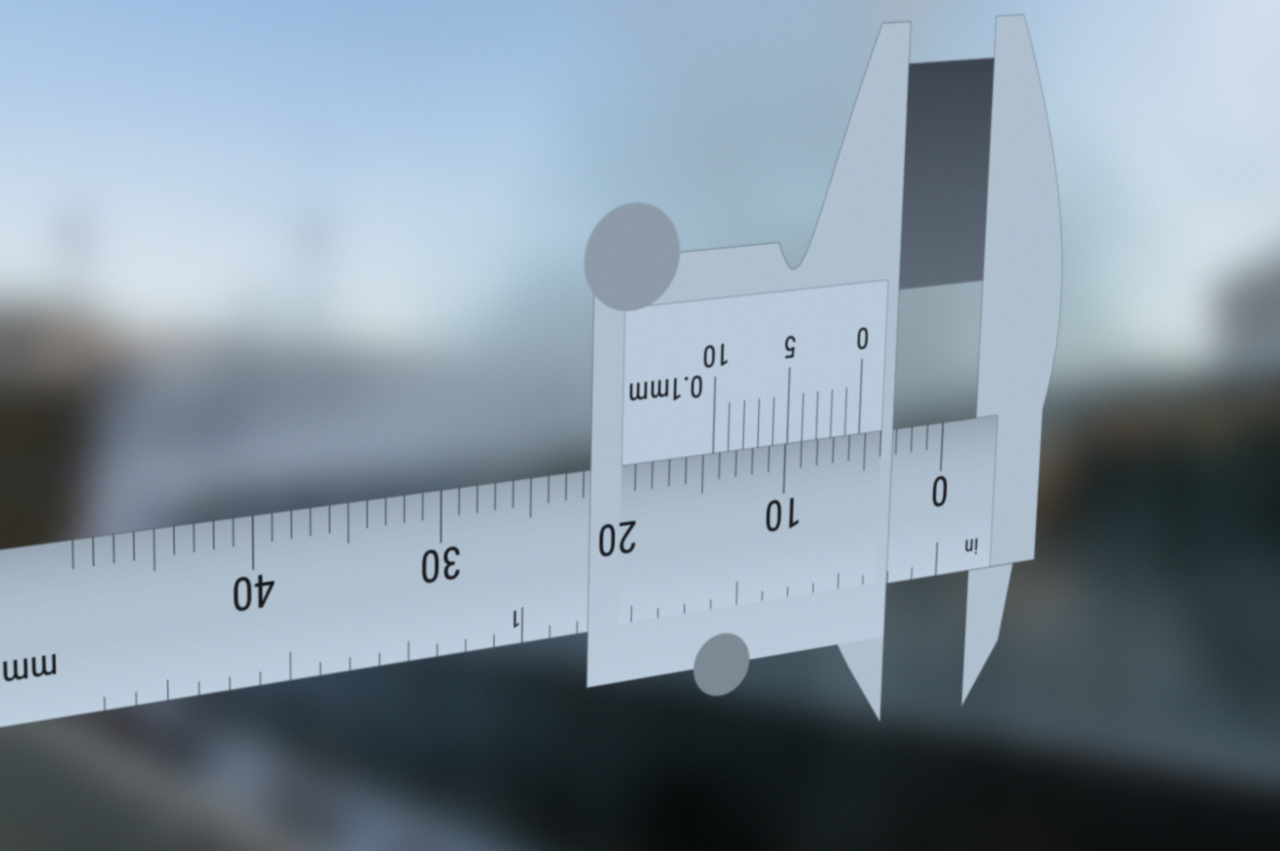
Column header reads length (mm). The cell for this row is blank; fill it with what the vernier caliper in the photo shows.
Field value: 5.4 mm
